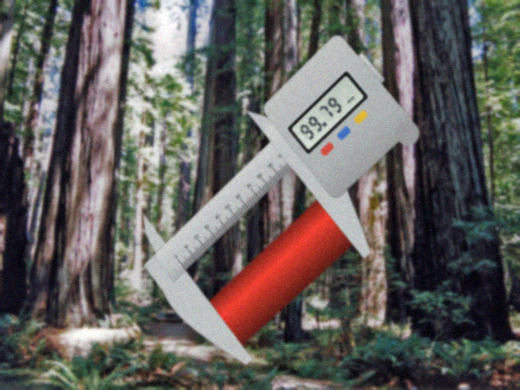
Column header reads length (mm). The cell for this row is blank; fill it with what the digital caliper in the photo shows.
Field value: 99.79 mm
